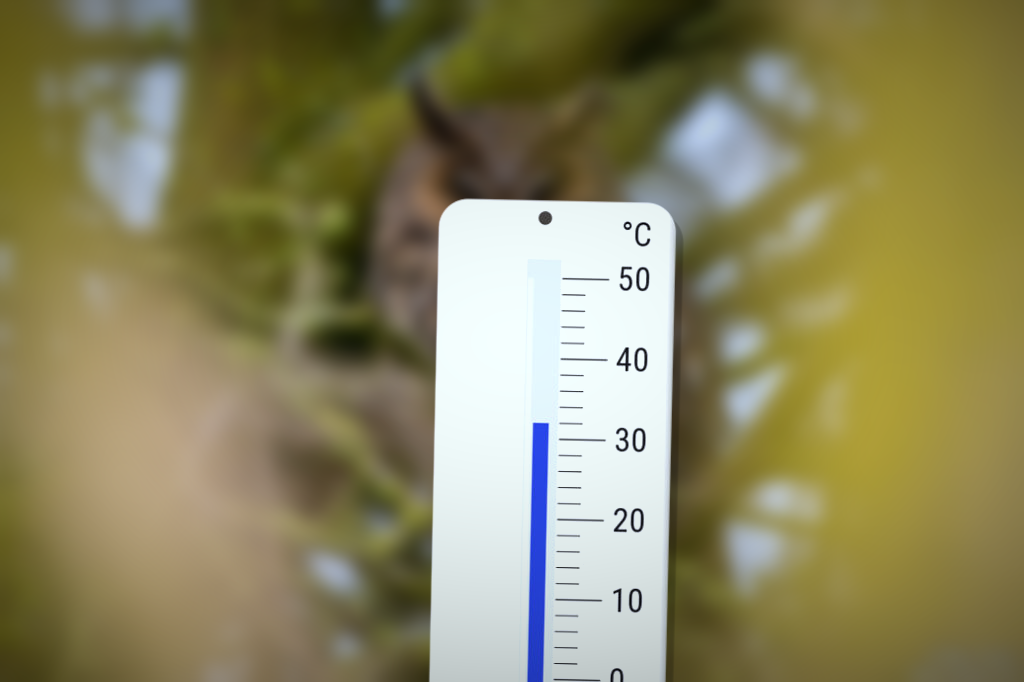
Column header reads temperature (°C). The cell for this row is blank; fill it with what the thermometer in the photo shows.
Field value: 32 °C
